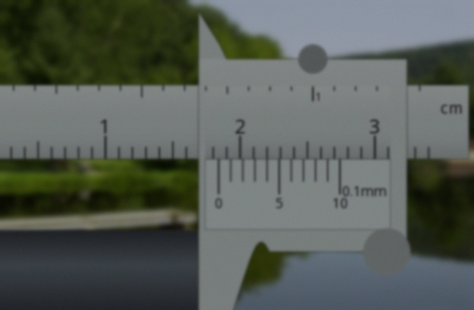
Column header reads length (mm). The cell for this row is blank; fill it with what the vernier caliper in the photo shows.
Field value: 18.4 mm
